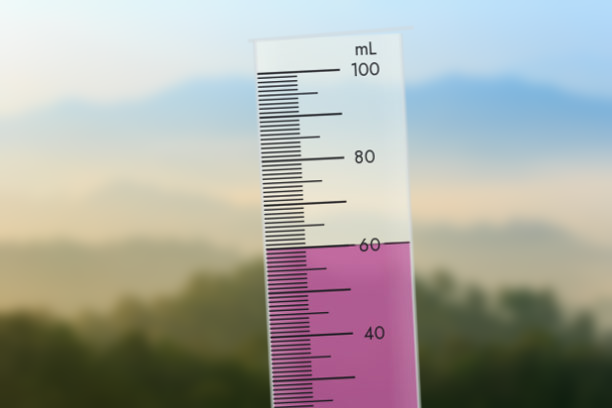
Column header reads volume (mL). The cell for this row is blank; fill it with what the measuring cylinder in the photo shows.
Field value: 60 mL
